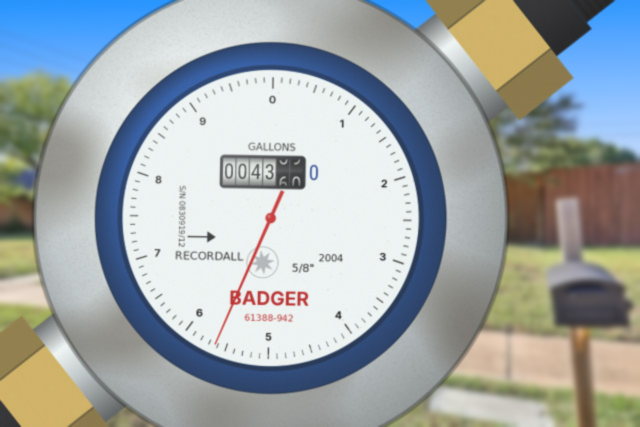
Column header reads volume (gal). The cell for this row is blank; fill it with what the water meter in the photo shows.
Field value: 43595.6 gal
